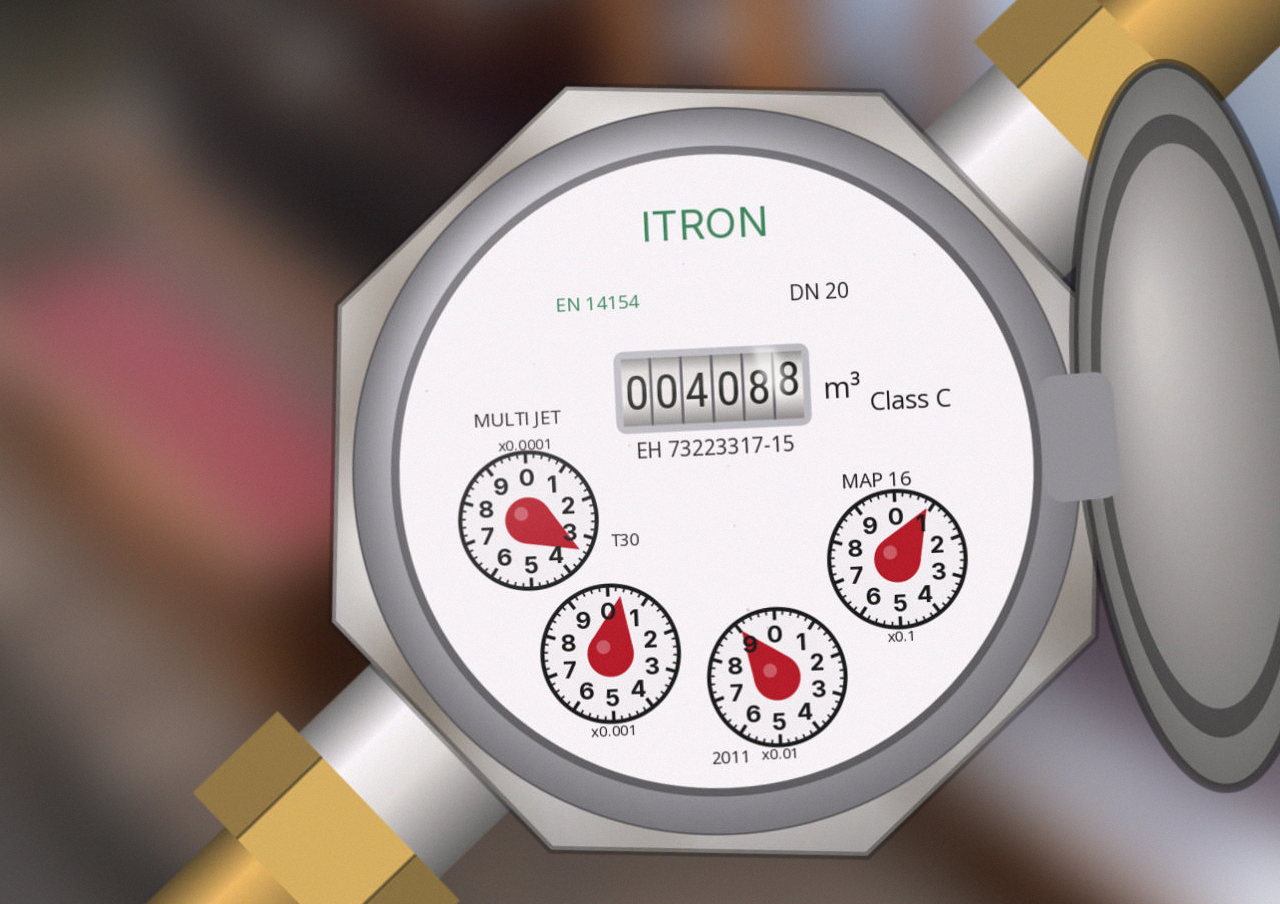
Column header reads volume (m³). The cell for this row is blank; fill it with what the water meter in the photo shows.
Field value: 4088.0903 m³
